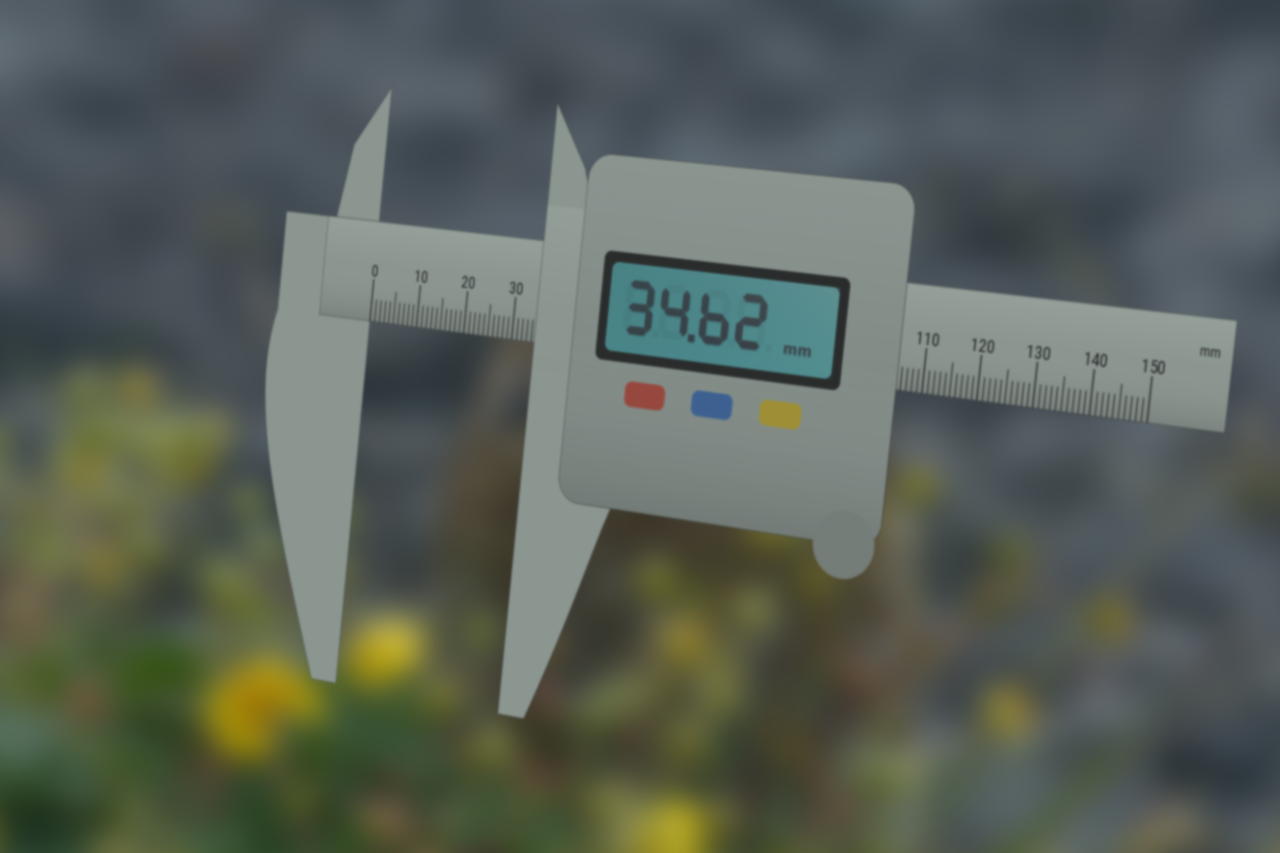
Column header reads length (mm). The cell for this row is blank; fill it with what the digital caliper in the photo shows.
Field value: 34.62 mm
